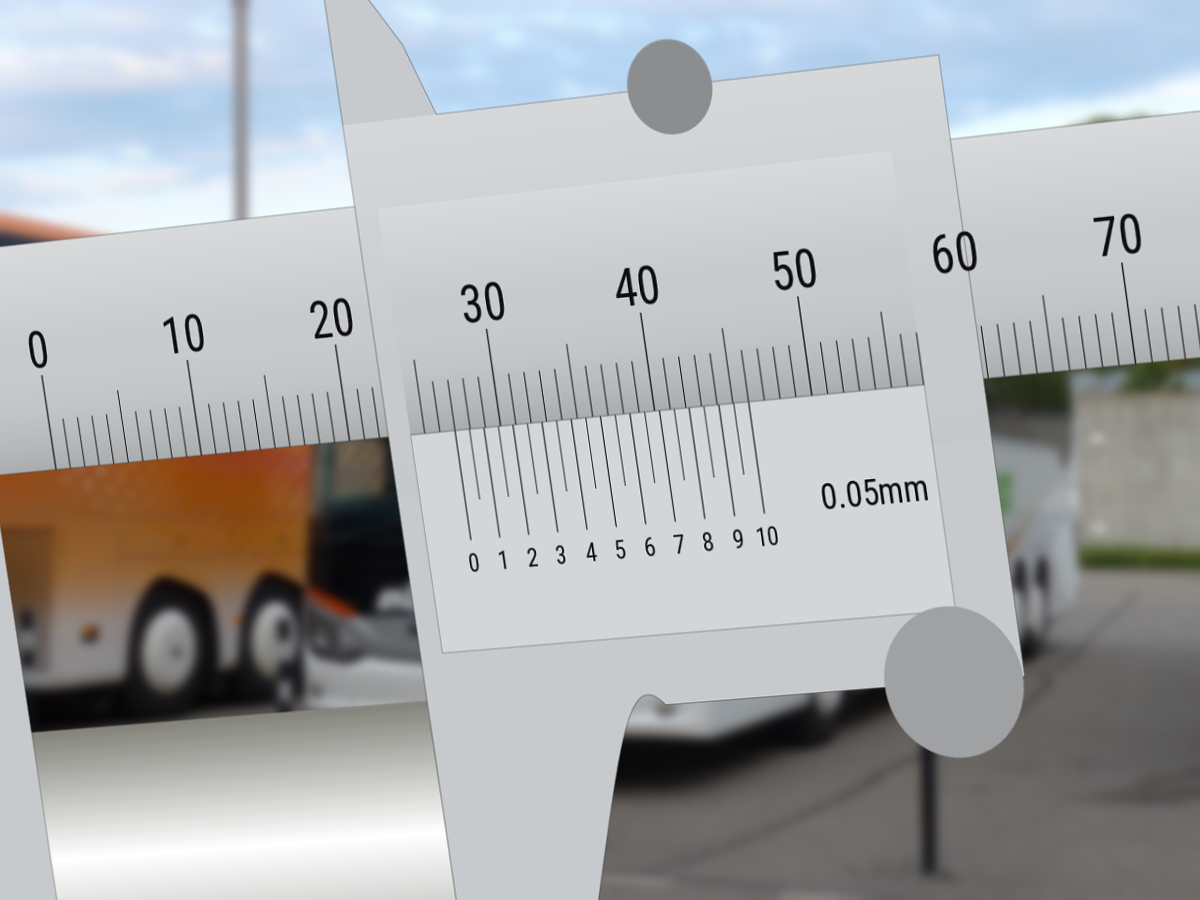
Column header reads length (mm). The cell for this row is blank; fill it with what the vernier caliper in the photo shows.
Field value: 27.0 mm
